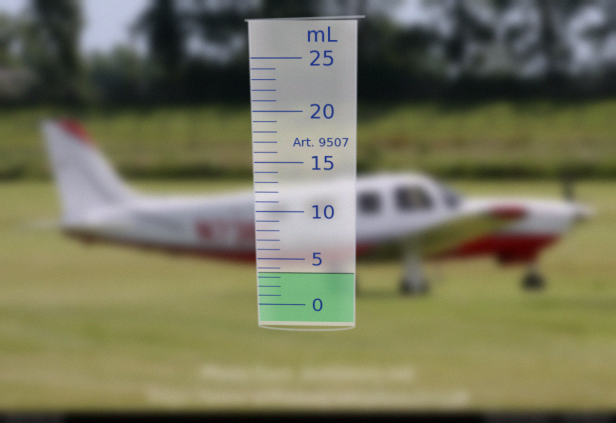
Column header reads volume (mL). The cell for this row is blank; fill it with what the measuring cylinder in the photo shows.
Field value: 3.5 mL
